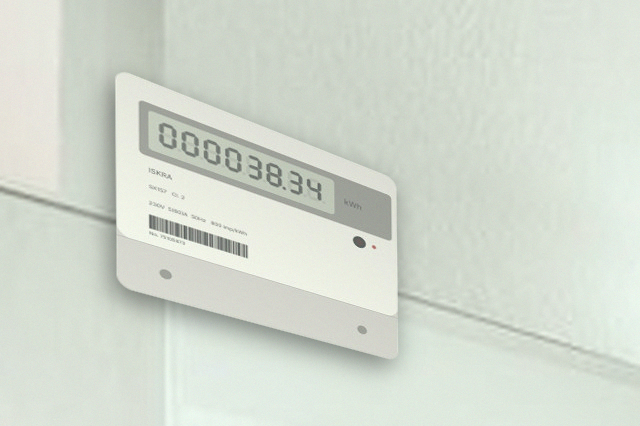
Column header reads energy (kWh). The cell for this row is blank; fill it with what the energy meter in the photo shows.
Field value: 38.34 kWh
